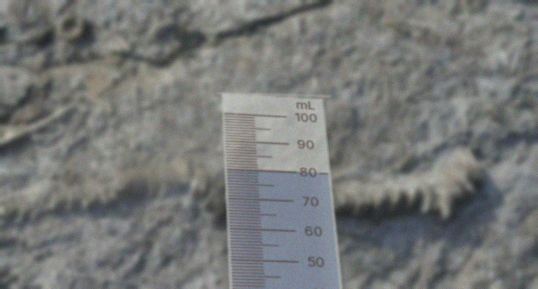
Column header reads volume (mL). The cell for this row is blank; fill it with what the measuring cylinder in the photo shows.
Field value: 80 mL
